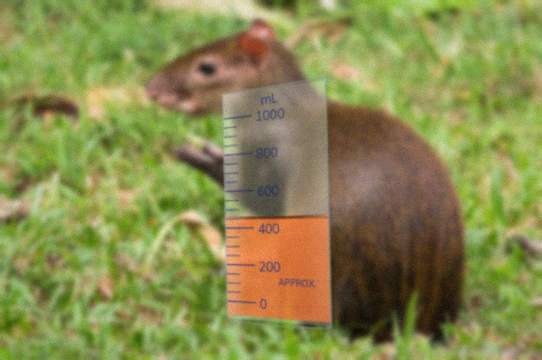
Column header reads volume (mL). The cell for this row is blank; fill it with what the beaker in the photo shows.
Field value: 450 mL
